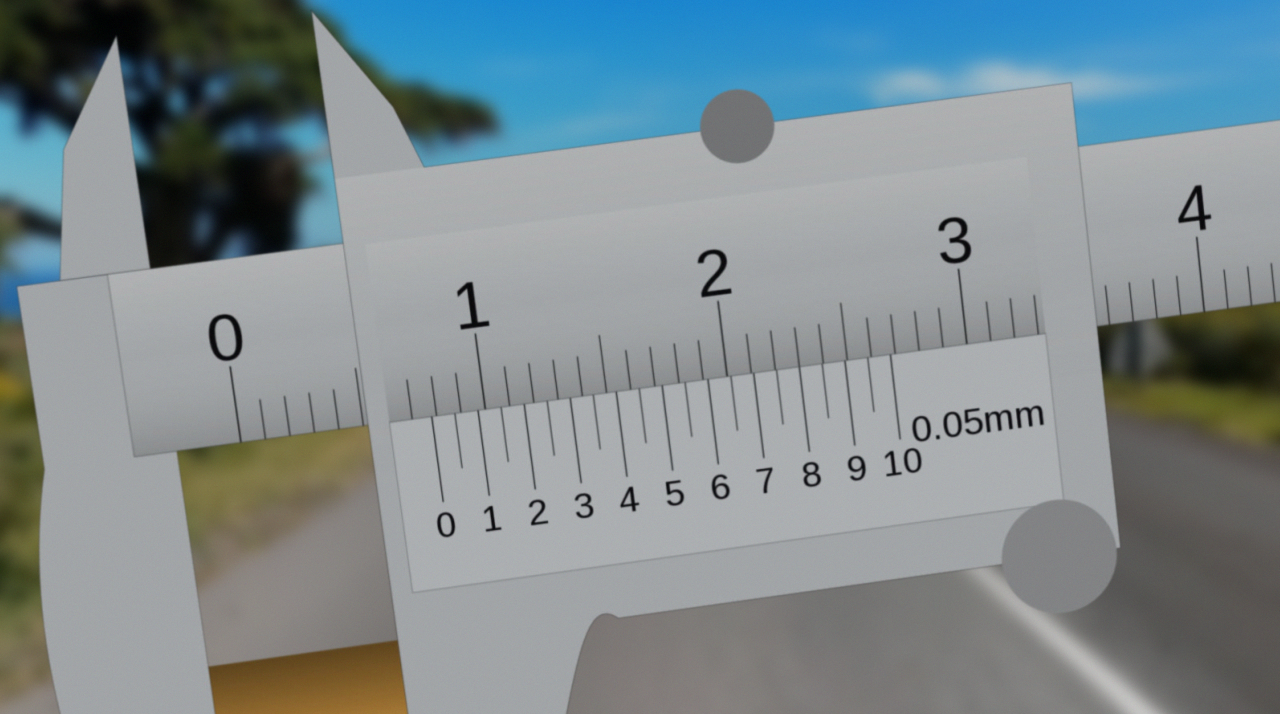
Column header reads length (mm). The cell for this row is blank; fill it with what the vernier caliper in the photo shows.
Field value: 7.8 mm
